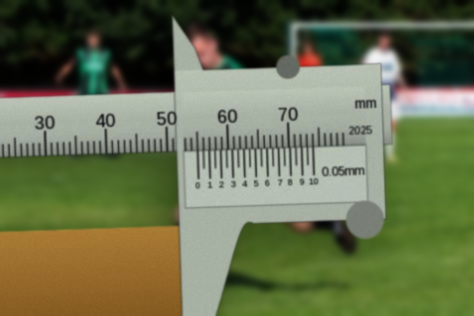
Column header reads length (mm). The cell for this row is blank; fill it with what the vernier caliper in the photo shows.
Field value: 55.0 mm
